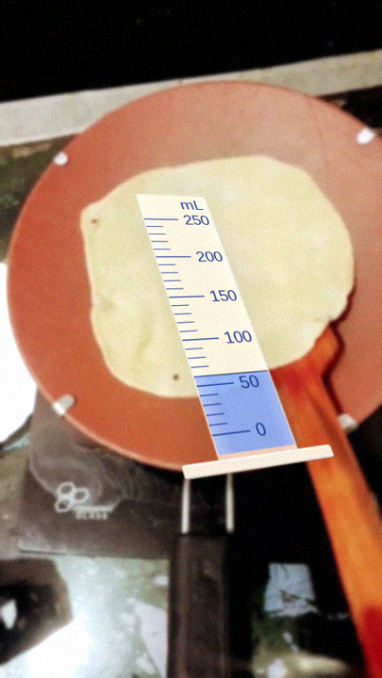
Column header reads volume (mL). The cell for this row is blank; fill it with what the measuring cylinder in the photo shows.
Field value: 60 mL
